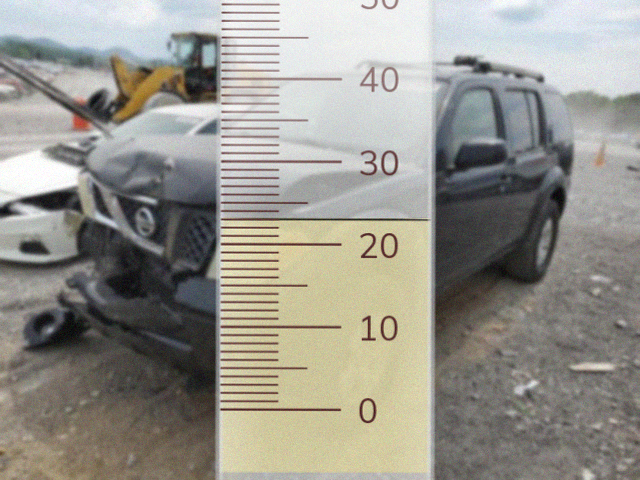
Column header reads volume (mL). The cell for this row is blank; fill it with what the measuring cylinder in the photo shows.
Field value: 23 mL
